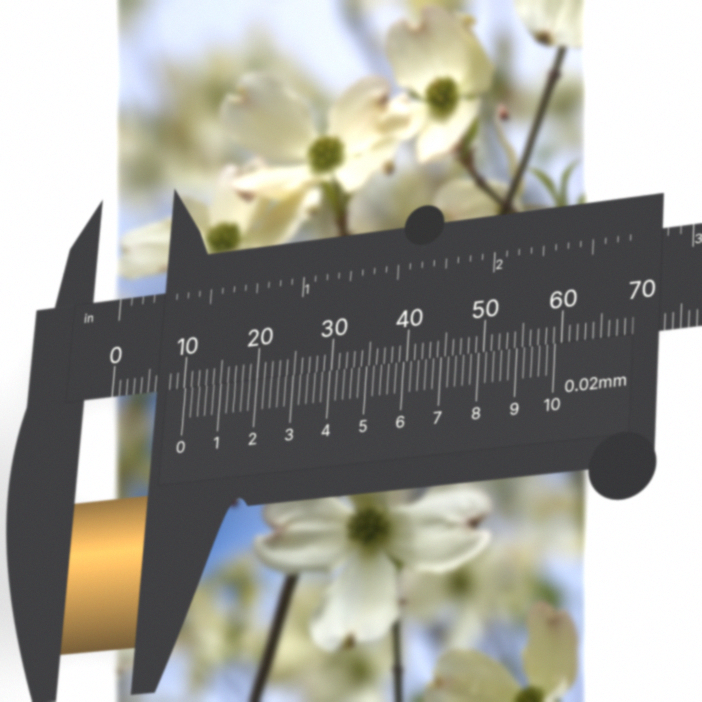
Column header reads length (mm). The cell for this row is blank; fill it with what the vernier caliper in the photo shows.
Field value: 10.2 mm
